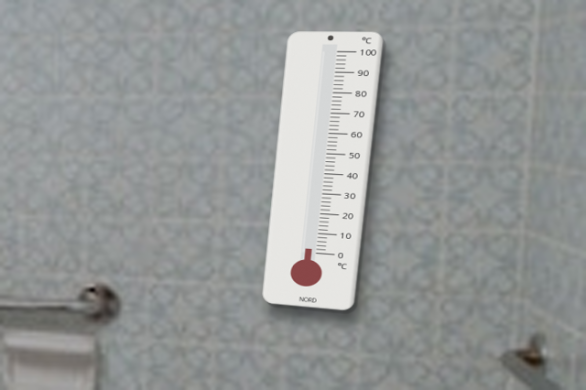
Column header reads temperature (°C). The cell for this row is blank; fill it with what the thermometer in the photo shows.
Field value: 2 °C
